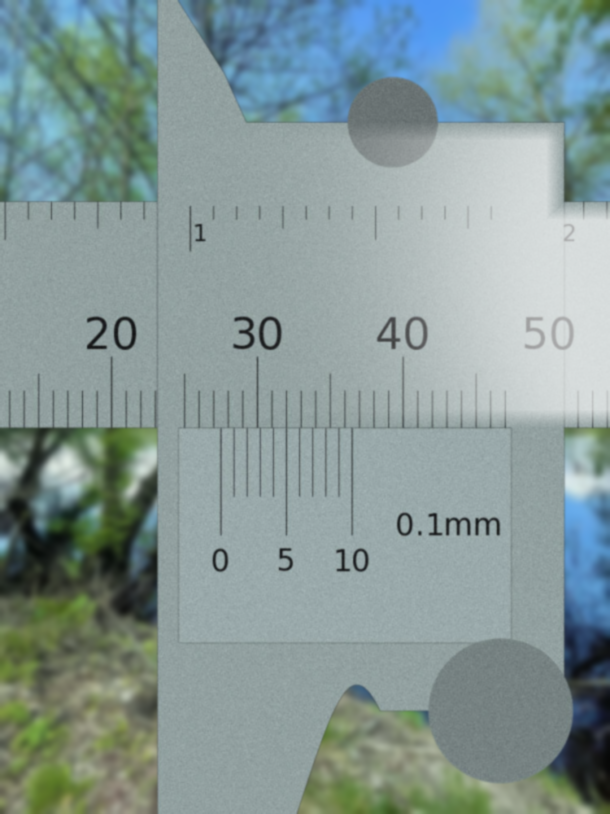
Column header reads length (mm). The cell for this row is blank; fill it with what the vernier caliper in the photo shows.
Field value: 27.5 mm
